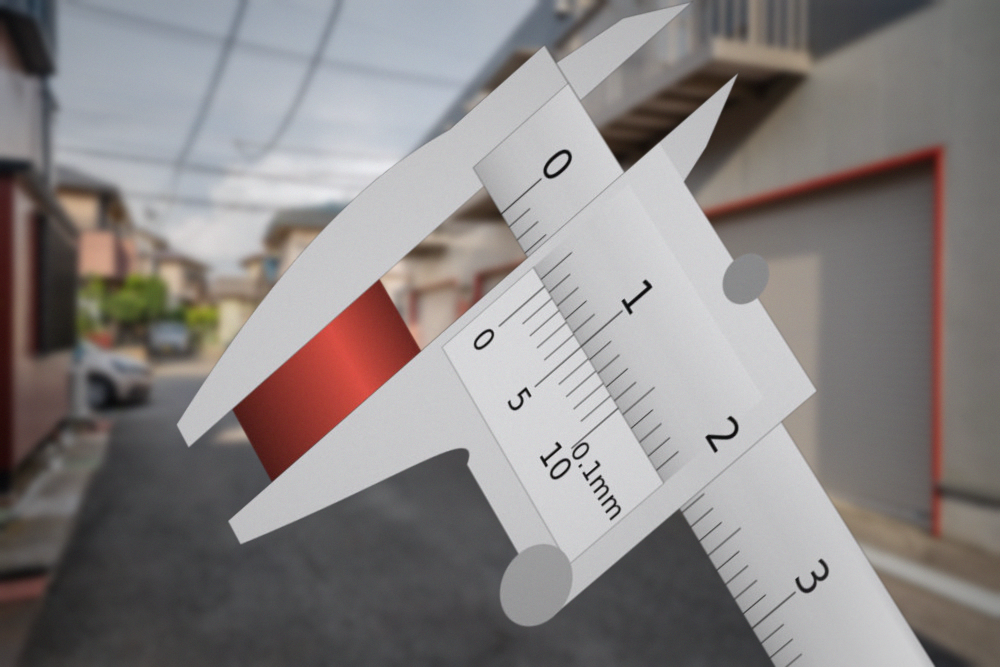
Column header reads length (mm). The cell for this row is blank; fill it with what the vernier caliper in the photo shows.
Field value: 5.5 mm
